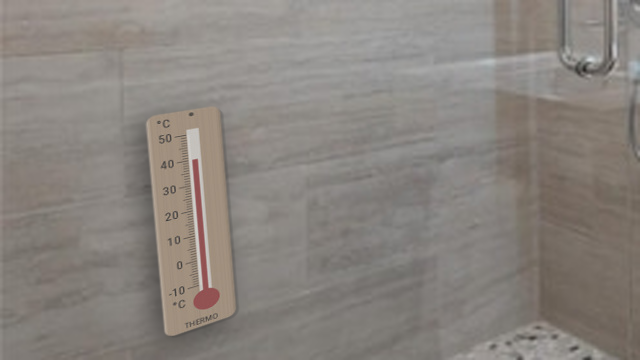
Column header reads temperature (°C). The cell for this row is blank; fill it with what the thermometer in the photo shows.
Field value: 40 °C
